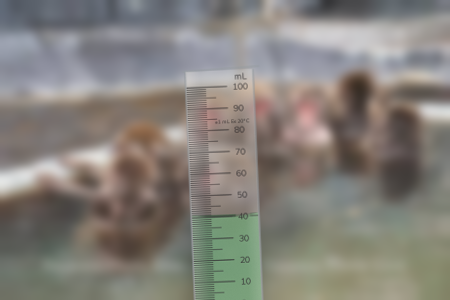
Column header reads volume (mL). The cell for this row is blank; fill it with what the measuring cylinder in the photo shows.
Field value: 40 mL
